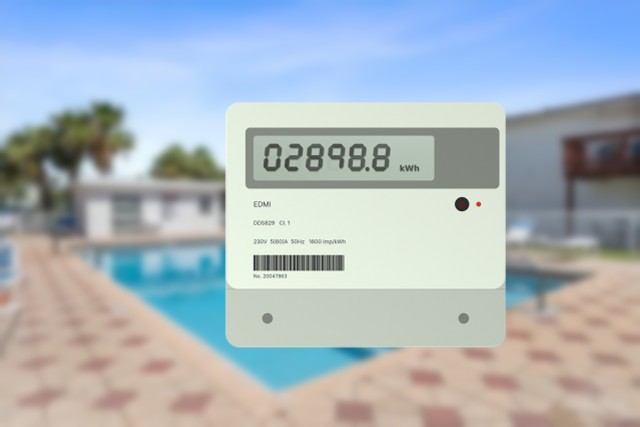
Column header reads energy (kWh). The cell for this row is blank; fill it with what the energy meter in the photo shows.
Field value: 2898.8 kWh
